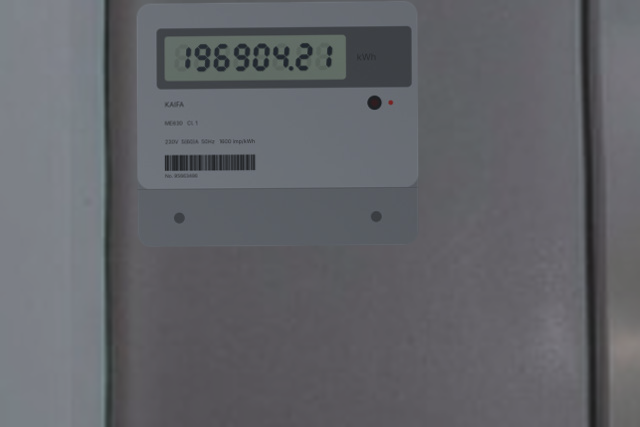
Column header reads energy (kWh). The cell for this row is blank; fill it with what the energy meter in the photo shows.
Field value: 196904.21 kWh
